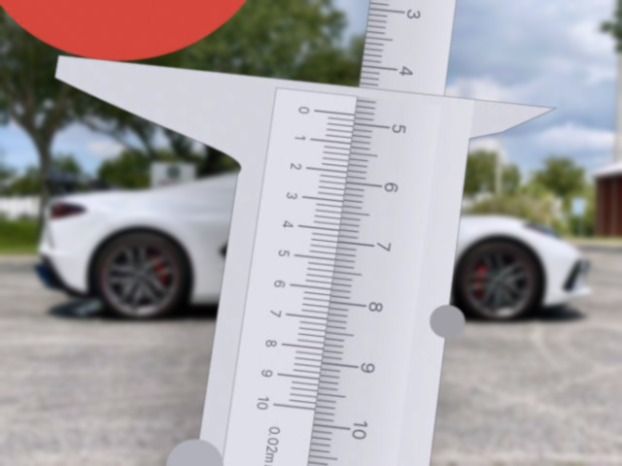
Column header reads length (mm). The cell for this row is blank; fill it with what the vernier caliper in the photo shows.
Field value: 48.5 mm
